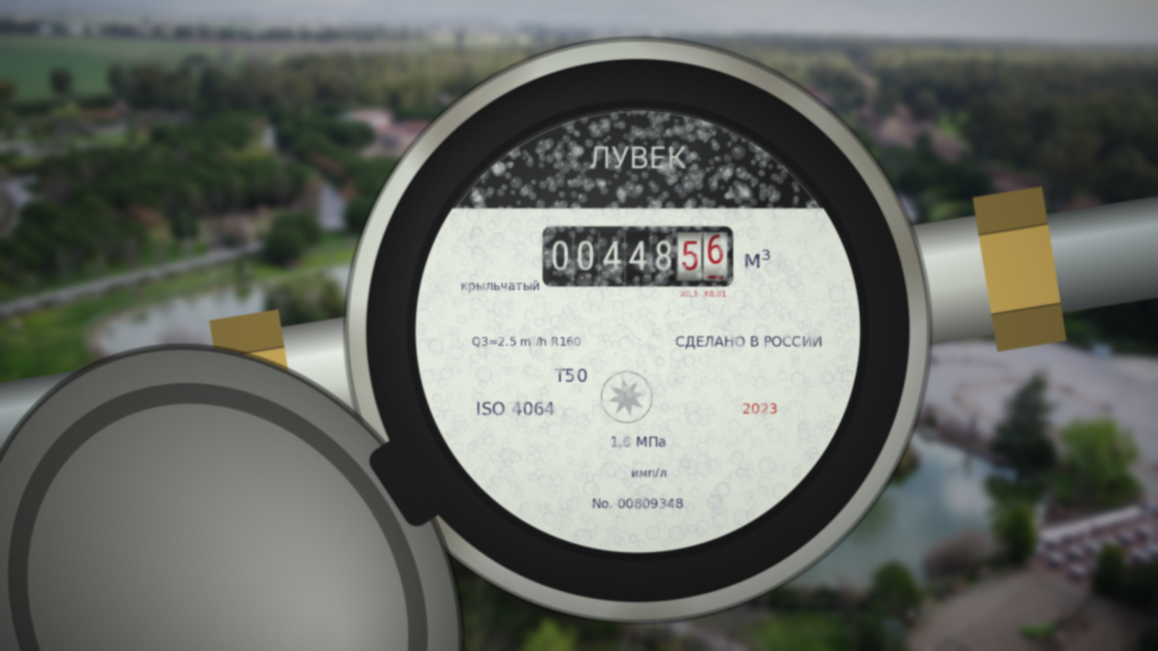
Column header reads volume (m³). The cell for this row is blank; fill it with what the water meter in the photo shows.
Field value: 448.56 m³
